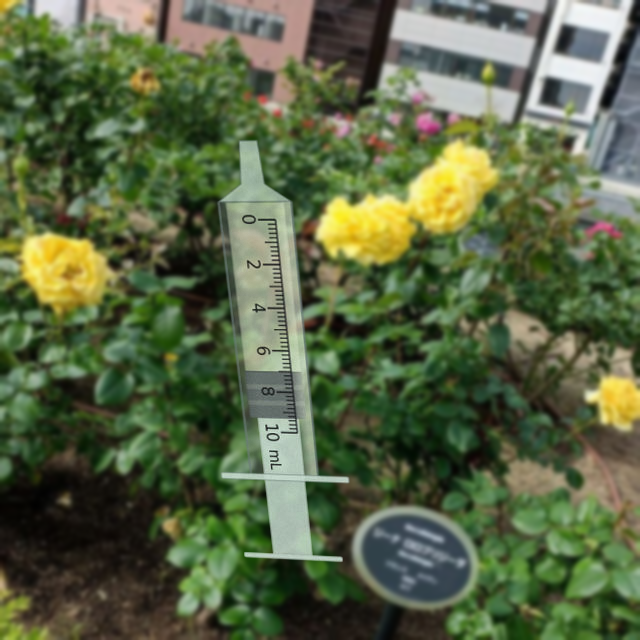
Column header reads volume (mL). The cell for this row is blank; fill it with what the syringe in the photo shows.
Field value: 7 mL
